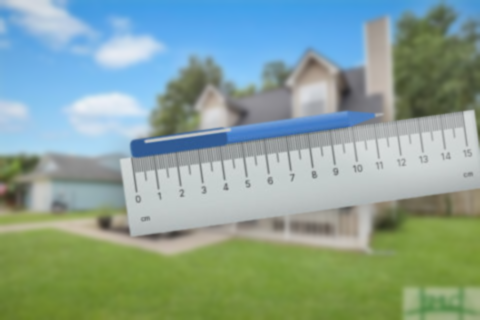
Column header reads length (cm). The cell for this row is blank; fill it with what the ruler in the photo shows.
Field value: 11.5 cm
